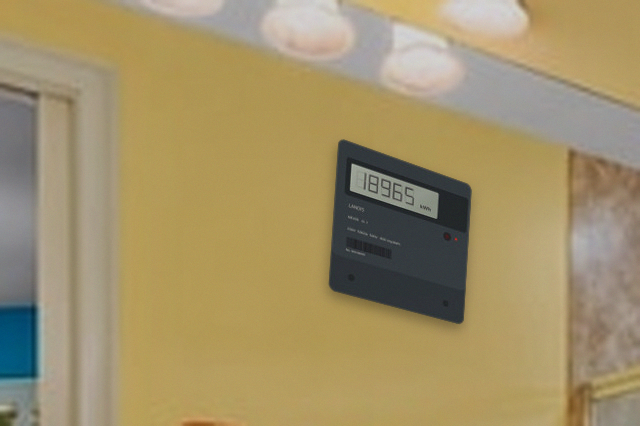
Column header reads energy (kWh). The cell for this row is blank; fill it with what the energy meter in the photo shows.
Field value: 18965 kWh
